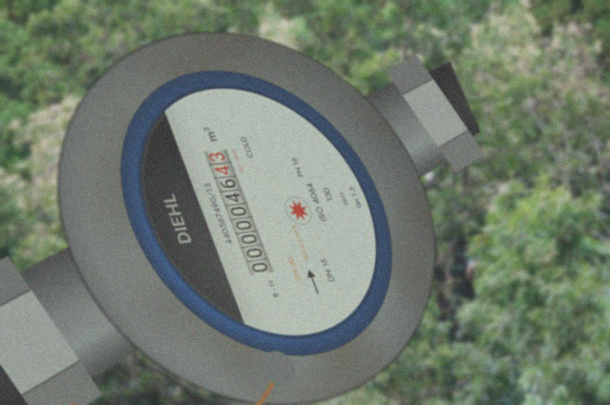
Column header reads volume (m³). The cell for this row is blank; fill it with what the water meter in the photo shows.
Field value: 46.43 m³
